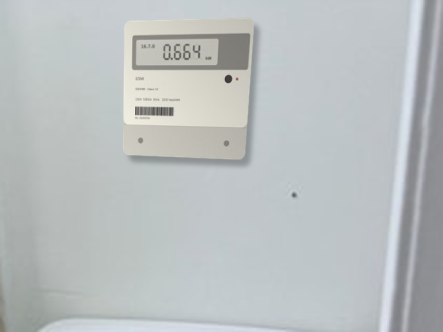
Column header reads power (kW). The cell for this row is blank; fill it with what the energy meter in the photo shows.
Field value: 0.664 kW
